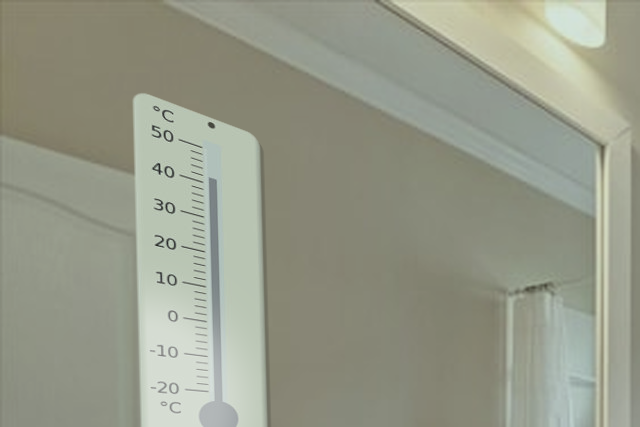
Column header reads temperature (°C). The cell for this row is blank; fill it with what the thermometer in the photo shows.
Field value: 42 °C
